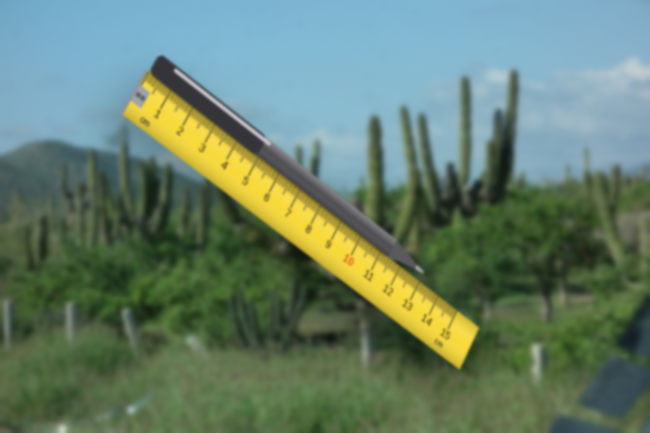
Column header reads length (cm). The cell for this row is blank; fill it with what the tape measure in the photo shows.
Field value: 13 cm
